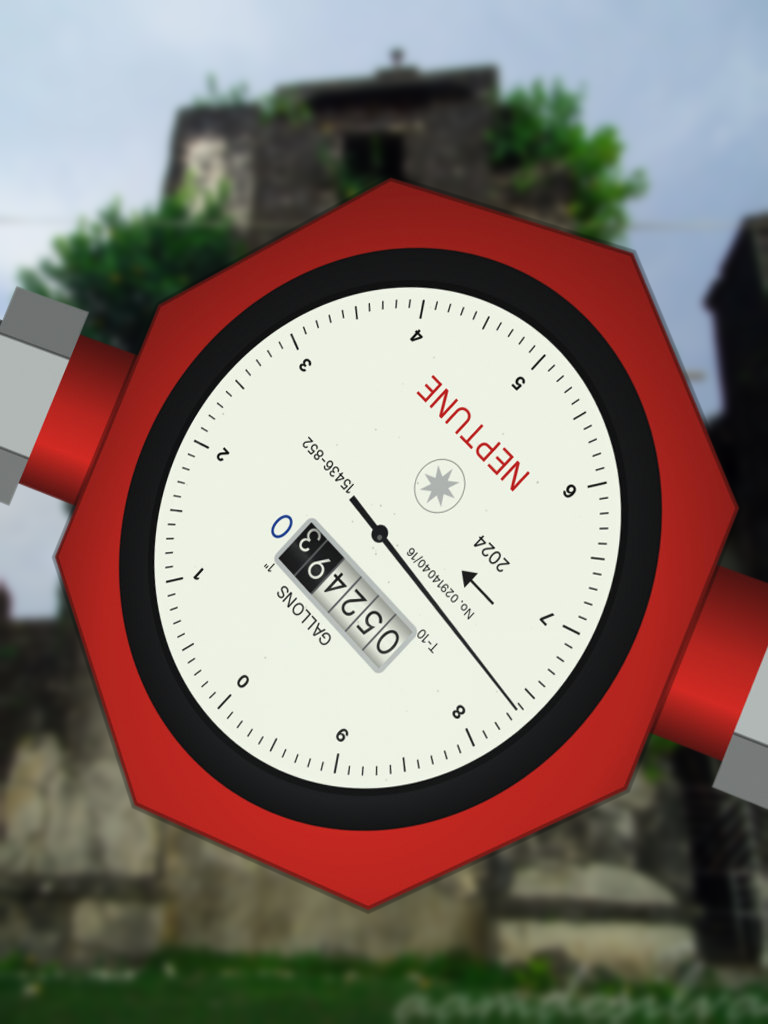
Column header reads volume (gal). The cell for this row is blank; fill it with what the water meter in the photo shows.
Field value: 524927.6 gal
